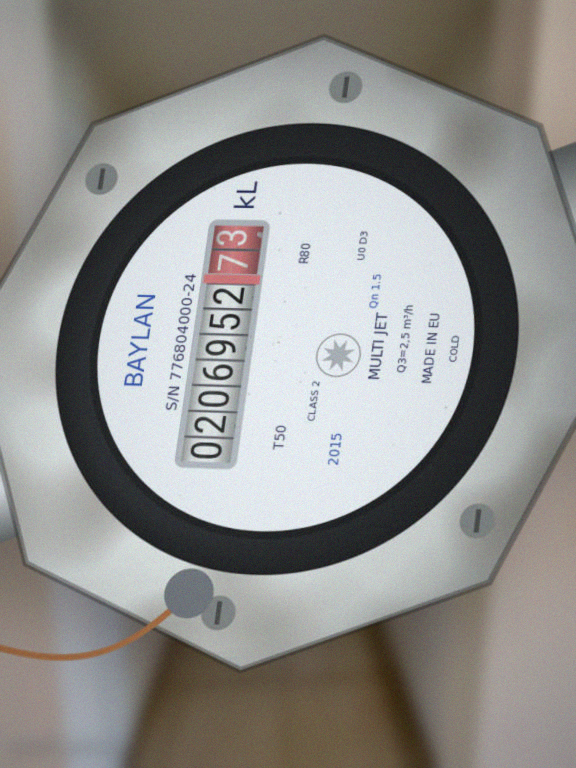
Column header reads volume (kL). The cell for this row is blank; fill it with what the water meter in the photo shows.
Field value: 206952.73 kL
